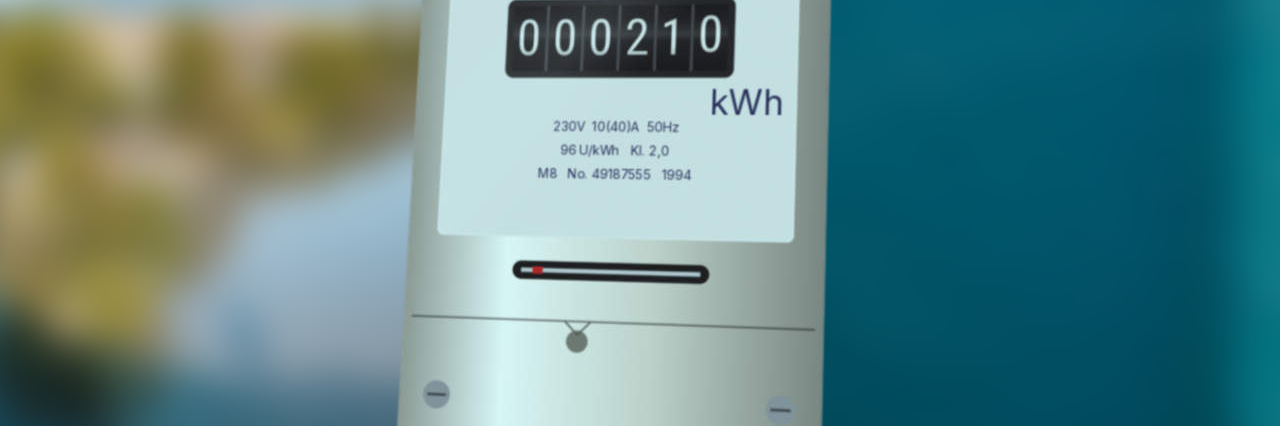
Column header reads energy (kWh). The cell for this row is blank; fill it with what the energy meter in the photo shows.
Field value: 210 kWh
